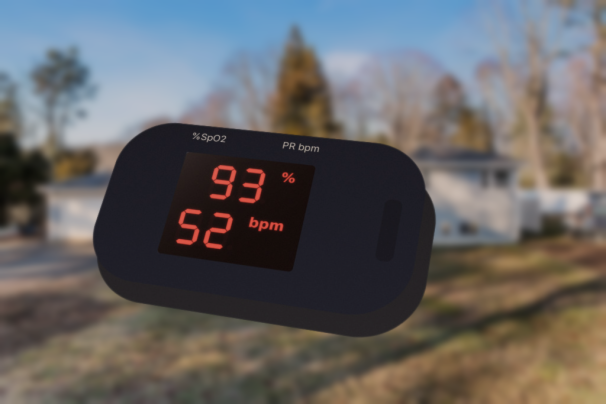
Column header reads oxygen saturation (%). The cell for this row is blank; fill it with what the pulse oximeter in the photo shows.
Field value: 93 %
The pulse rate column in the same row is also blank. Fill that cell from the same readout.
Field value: 52 bpm
